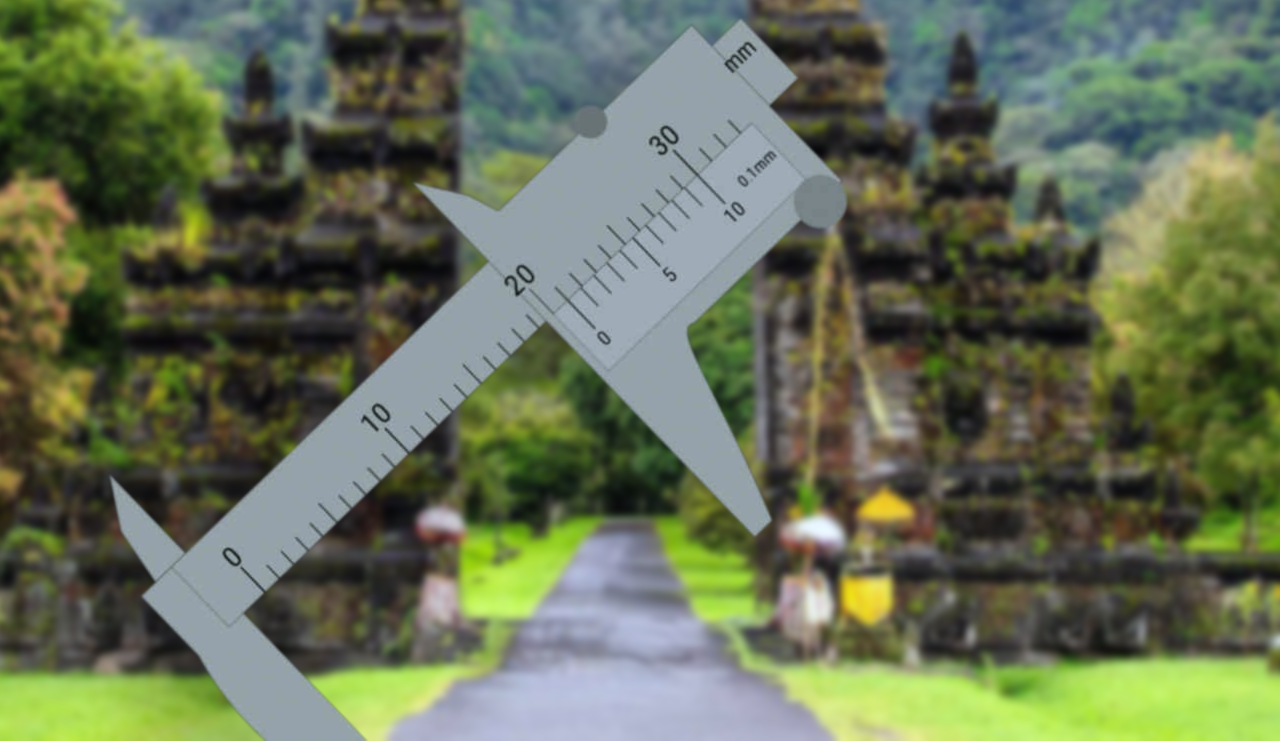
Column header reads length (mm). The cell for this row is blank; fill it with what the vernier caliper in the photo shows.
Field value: 21.0 mm
